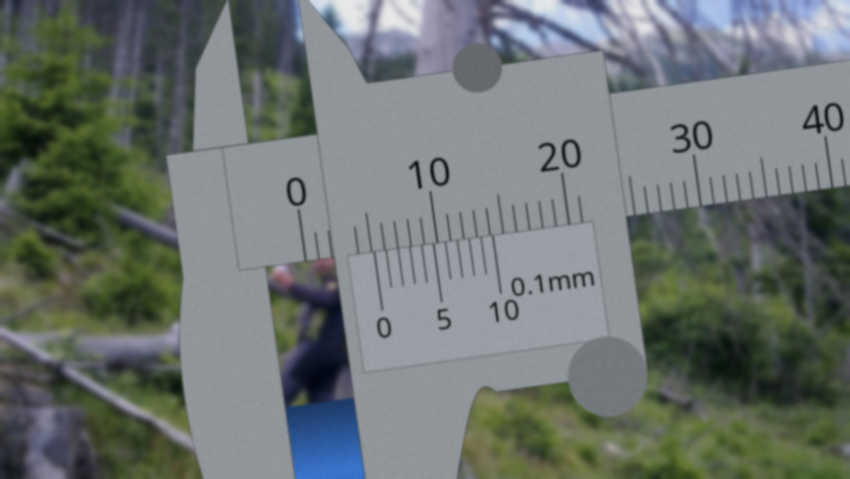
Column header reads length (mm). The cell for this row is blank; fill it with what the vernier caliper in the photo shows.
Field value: 5.2 mm
